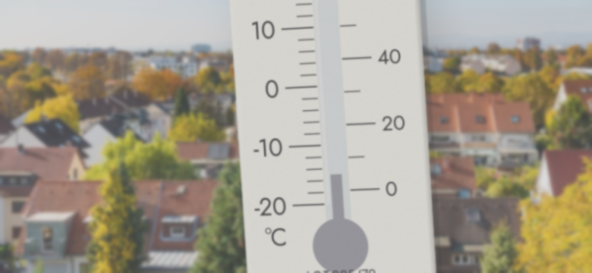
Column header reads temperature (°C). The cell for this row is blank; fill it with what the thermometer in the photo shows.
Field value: -15 °C
